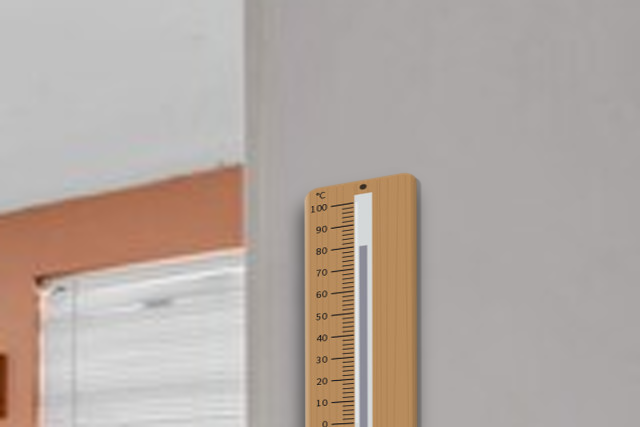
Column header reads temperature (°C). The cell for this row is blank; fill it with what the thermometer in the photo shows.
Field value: 80 °C
